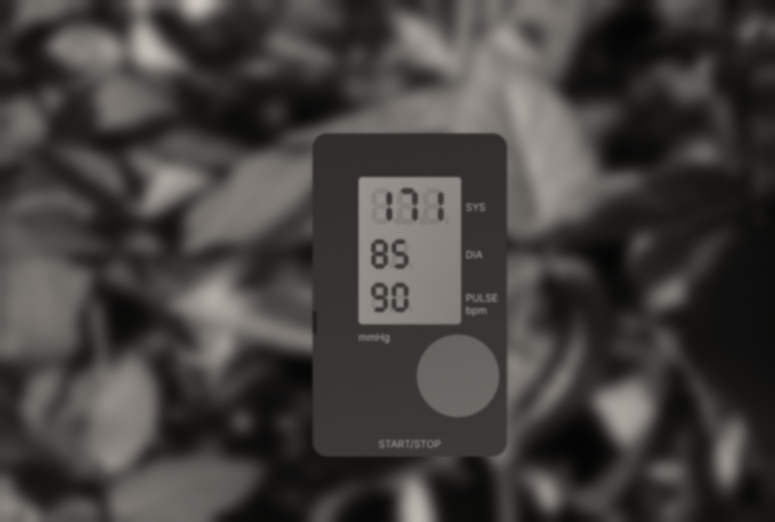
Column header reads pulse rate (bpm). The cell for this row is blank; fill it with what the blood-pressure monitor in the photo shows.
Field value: 90 bpm
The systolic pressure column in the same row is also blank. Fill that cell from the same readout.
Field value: 171 mmHg
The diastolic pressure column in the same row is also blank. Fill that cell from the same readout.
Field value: 85 mmHg
